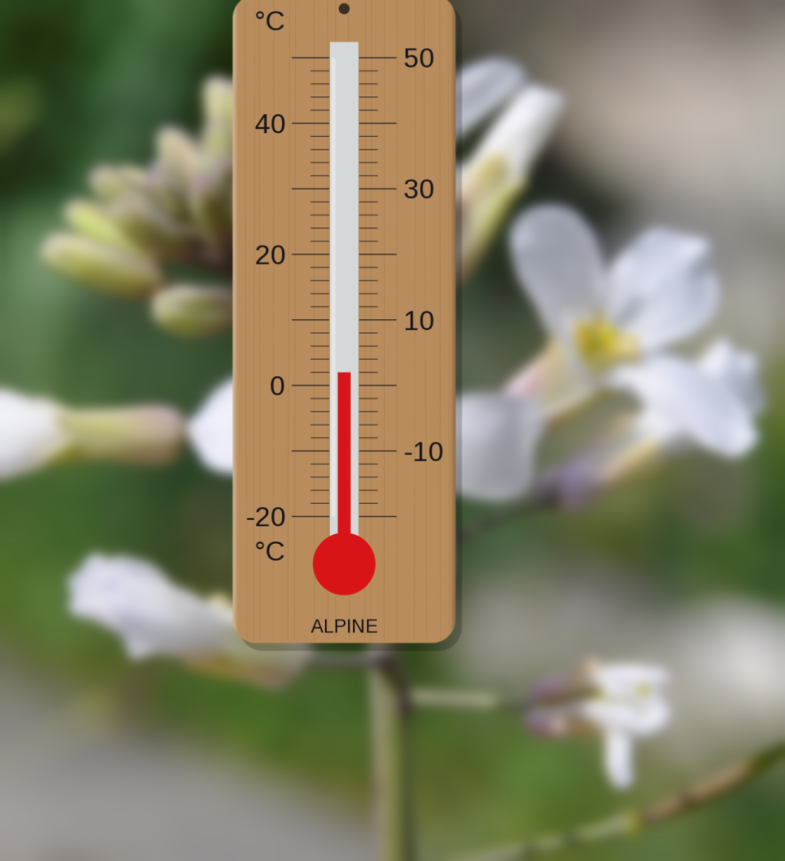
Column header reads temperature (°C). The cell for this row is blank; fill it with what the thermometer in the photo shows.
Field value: 2 °C
